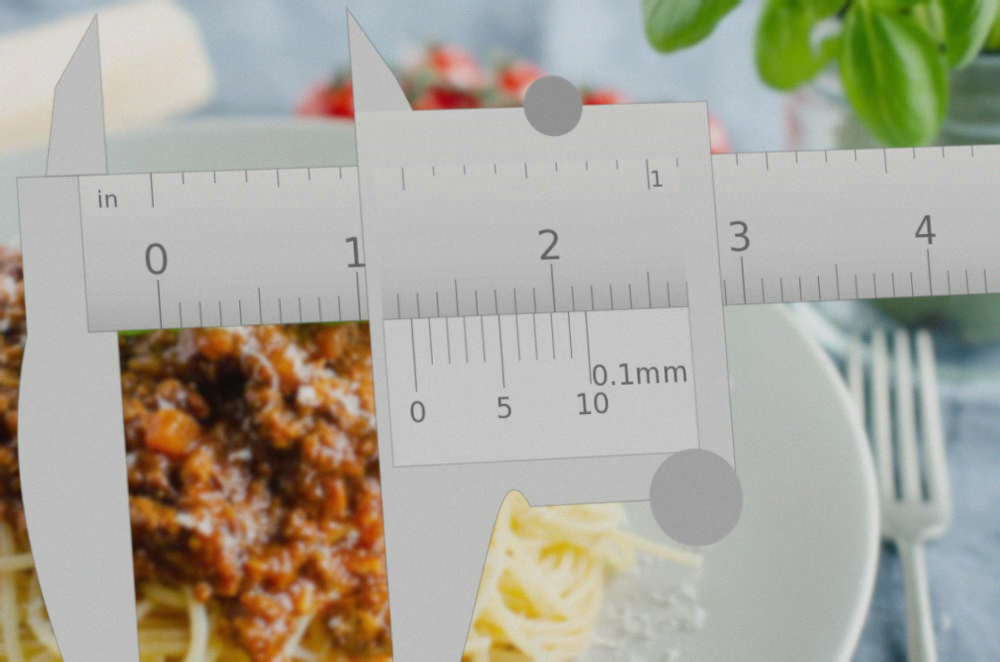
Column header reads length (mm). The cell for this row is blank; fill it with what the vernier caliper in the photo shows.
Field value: 12.6 mm
